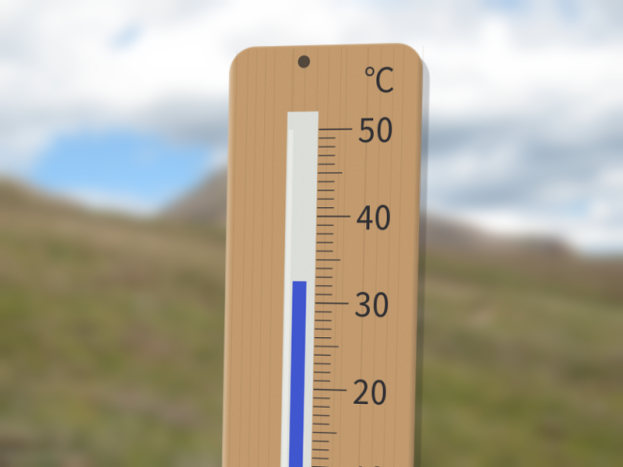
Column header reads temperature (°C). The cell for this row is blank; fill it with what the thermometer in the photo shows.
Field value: 32.5 °C
